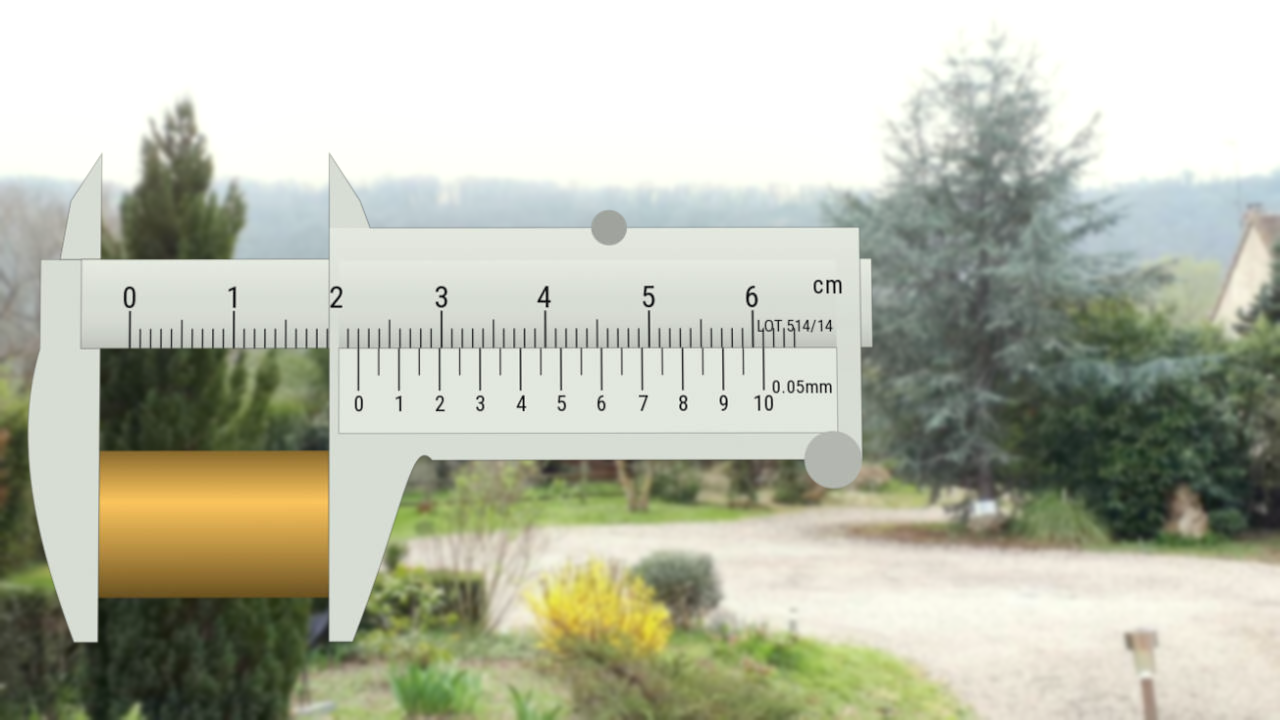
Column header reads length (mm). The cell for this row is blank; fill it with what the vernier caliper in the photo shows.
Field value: 22.0 mm
